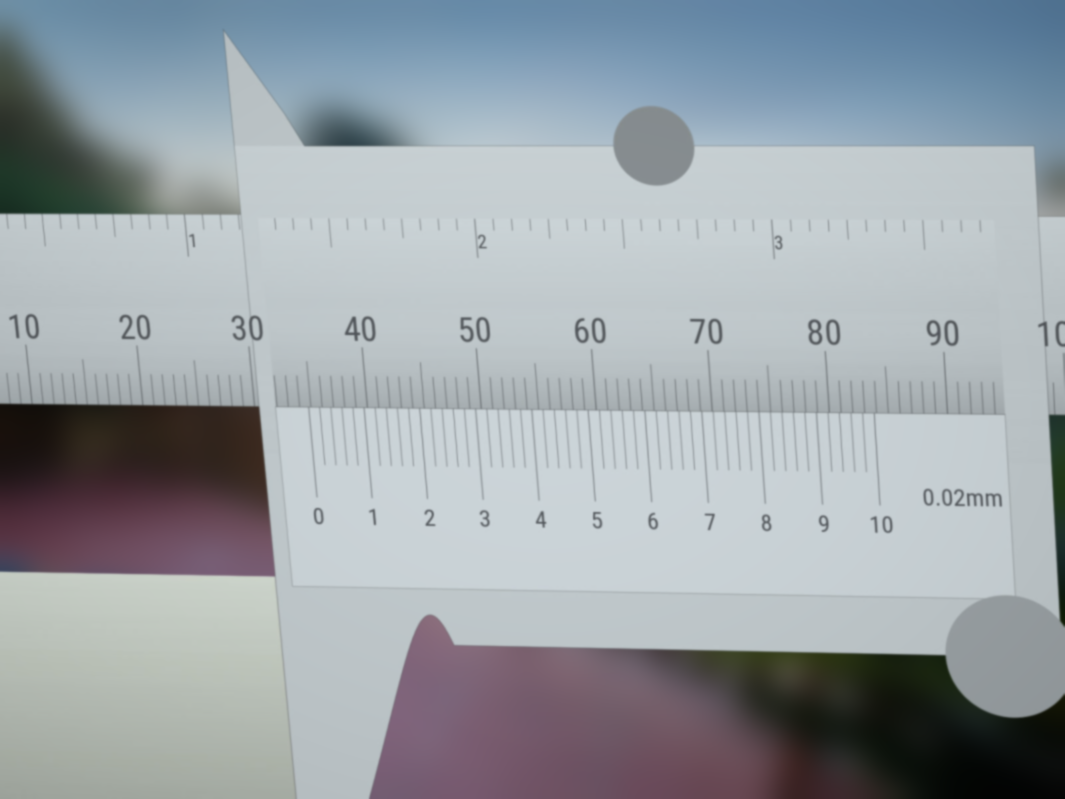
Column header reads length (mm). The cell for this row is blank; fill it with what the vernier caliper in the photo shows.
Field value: 34.8 mm
